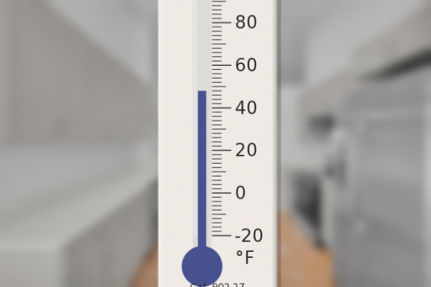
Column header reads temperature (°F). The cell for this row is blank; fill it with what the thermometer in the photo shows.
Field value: 48 °F
